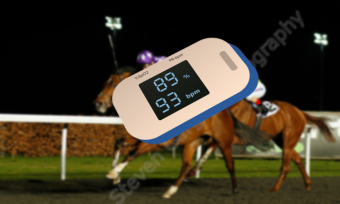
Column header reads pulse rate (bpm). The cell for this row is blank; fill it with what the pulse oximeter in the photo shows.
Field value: 93 bpm
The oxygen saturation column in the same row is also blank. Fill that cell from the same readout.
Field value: 89 %
